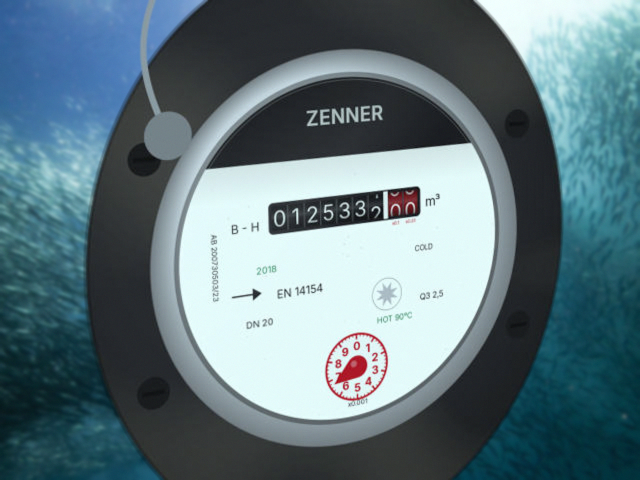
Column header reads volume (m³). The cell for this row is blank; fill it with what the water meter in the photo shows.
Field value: 125331.996 m³
